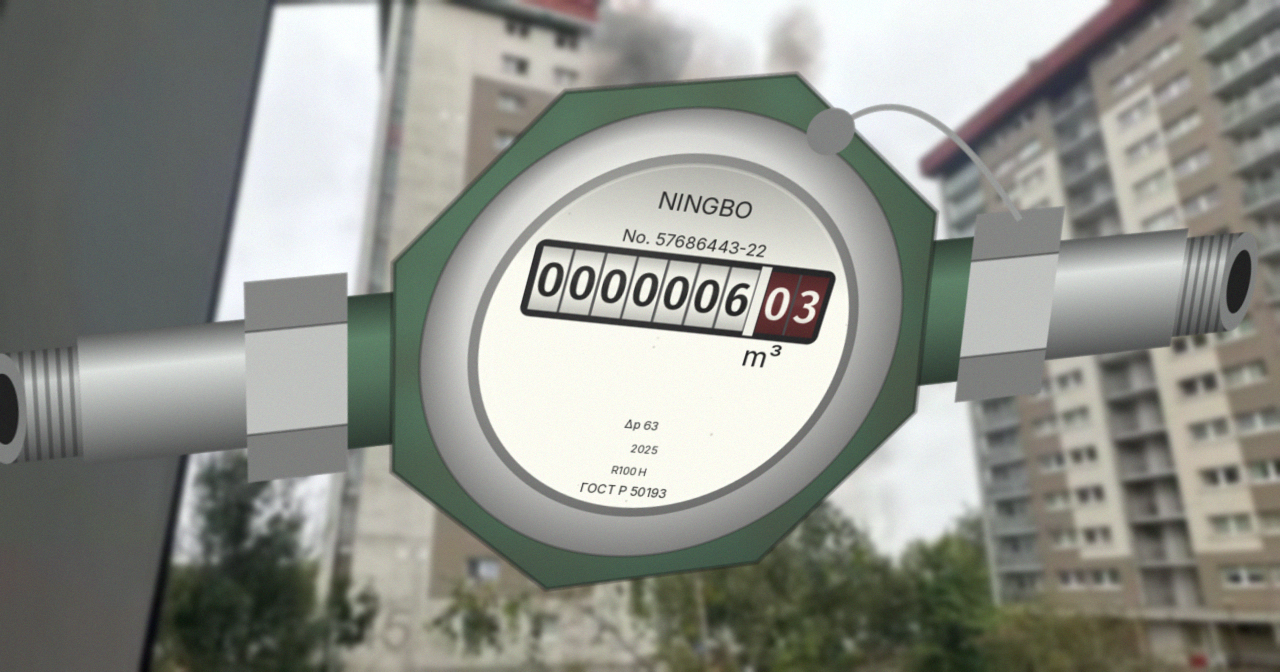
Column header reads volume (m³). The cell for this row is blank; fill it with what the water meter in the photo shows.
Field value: 6.03 m³
